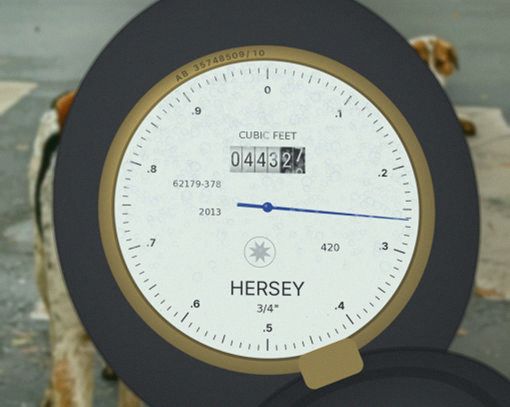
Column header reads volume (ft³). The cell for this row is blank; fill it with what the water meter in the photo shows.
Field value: 44327.26 ft³
